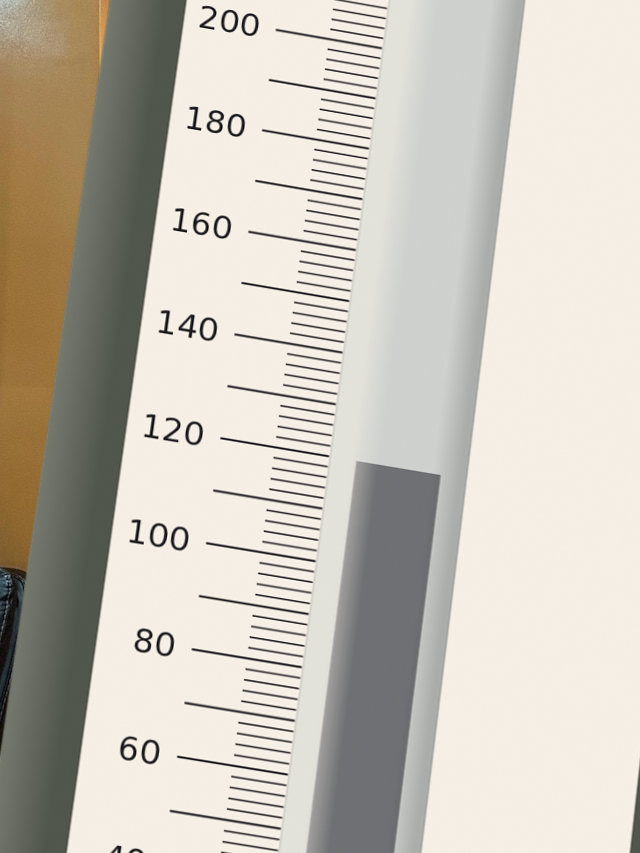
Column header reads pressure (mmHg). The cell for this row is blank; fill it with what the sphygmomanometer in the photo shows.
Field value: 120 mmHg
